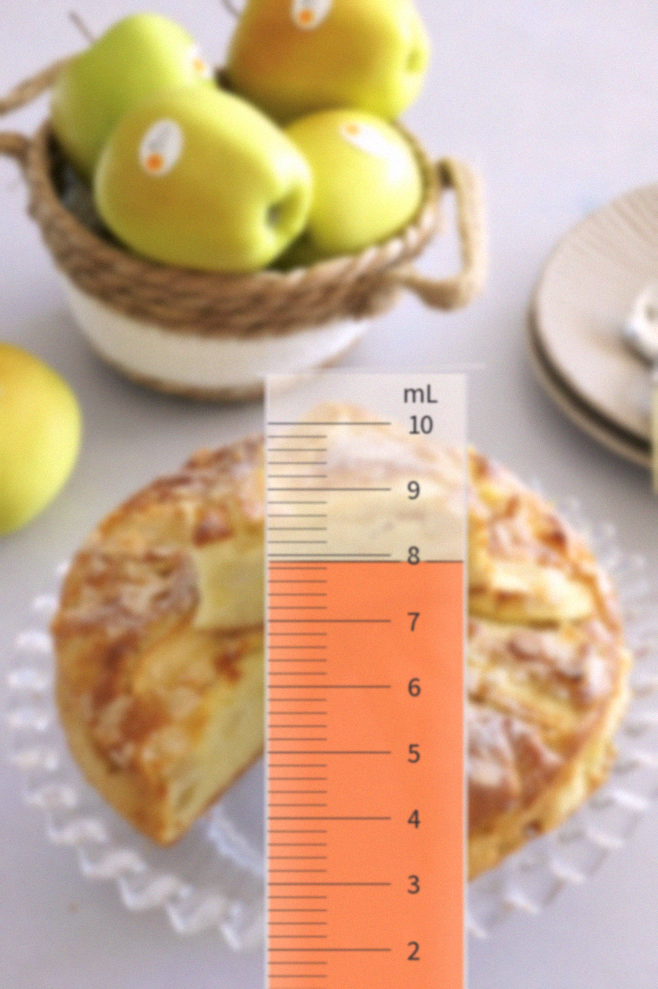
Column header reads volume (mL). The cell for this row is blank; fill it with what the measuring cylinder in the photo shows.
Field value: 7.9 mL
